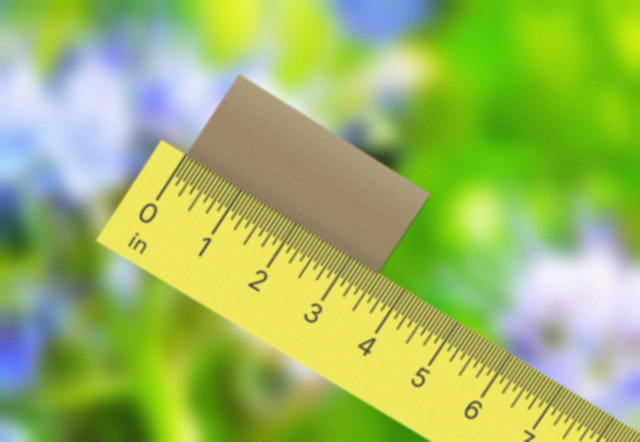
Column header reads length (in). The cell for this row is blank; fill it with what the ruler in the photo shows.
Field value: 3.5 in
